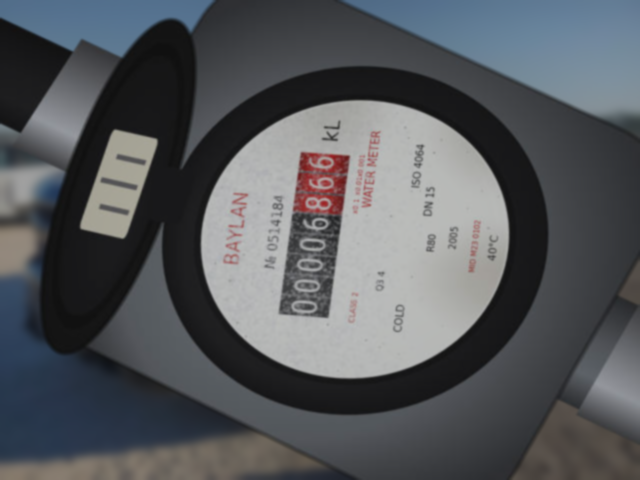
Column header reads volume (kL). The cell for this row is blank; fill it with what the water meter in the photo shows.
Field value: 6.866 kL
